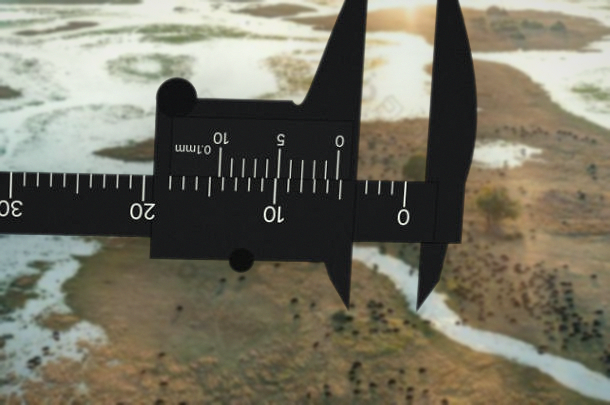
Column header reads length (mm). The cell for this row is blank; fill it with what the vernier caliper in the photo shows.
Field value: 5.3 mm
